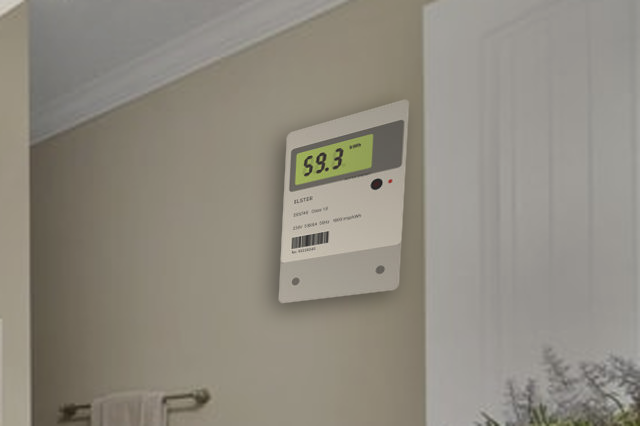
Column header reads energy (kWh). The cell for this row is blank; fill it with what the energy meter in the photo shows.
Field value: 59.3 kWh
